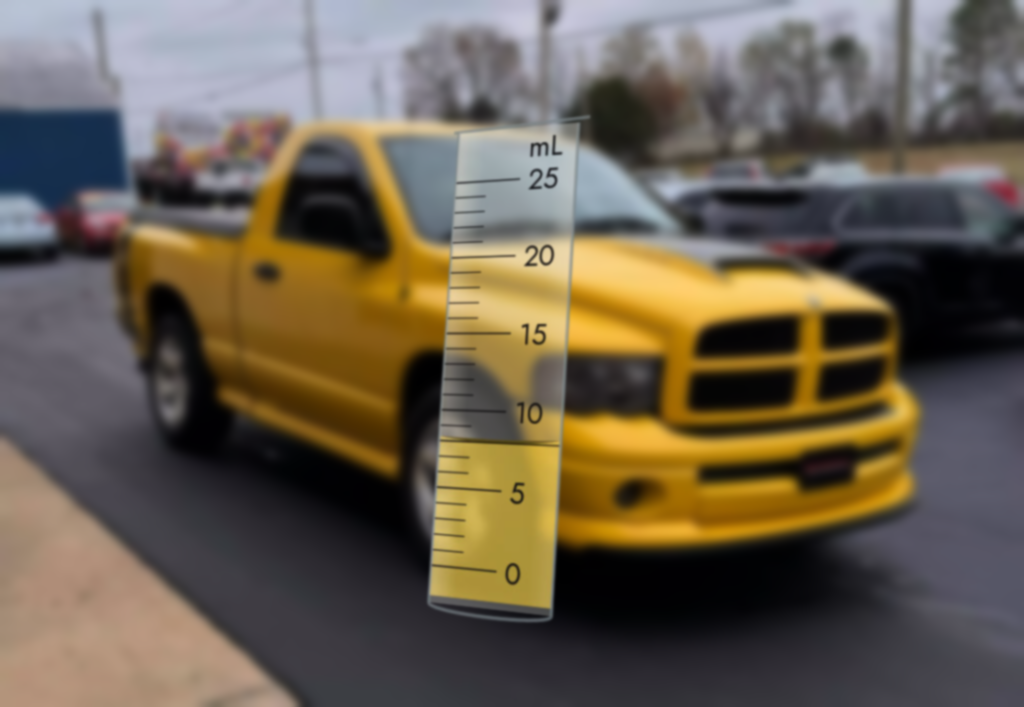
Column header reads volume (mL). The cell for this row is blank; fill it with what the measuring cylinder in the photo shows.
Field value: 8 mL
